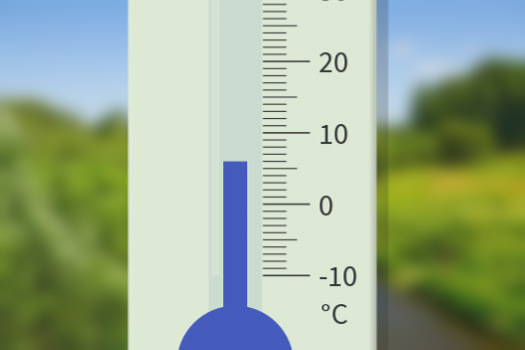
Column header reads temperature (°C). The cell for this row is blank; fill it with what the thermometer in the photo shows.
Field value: 6 °C
